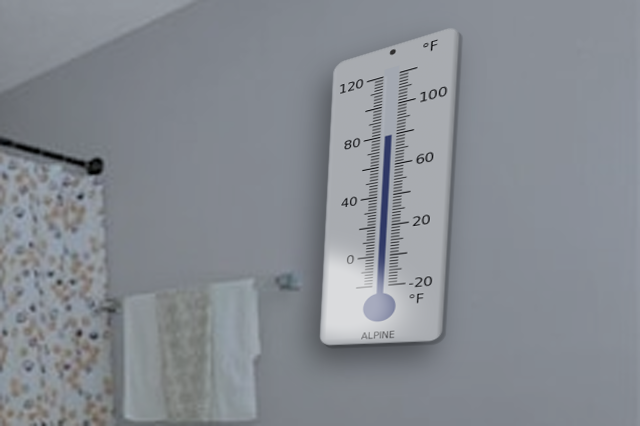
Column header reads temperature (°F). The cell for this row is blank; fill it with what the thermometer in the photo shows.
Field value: 80 °F
